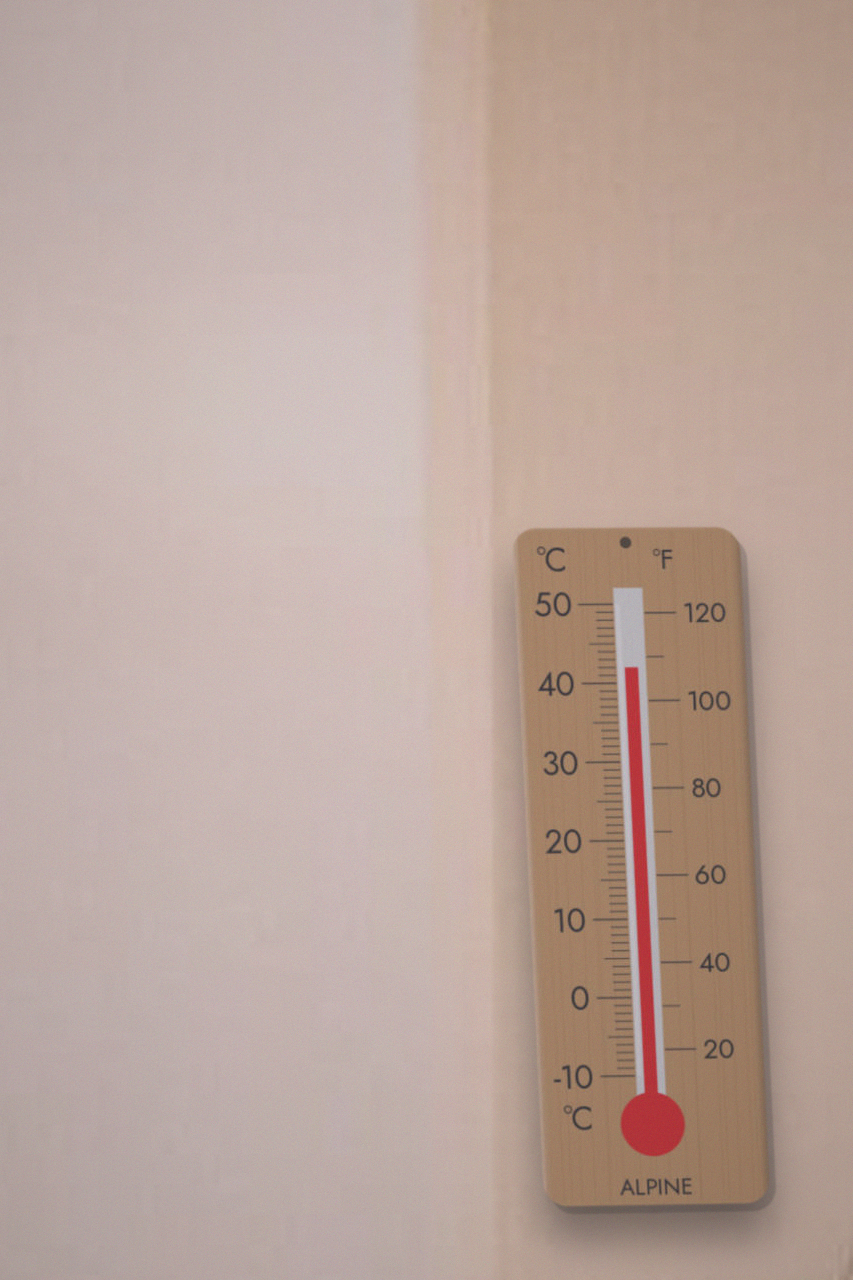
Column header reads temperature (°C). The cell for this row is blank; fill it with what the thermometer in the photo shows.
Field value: 42 °C
